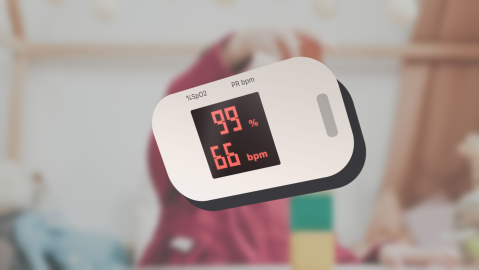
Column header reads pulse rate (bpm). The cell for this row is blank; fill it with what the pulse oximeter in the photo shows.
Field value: 66 bpm
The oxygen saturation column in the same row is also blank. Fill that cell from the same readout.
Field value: 99 %
